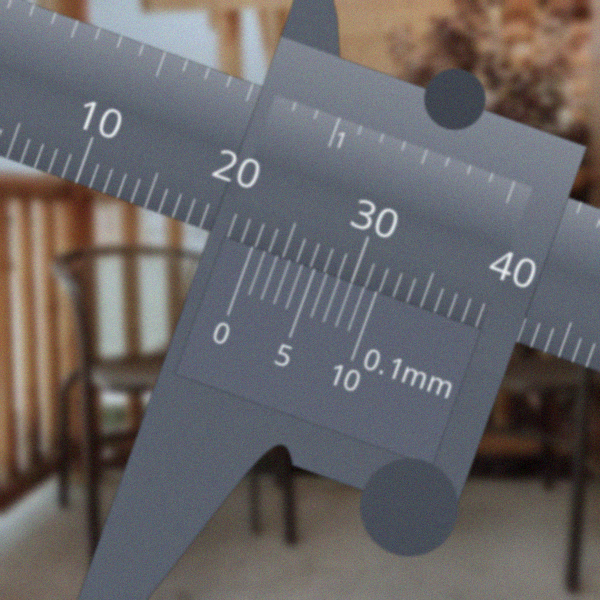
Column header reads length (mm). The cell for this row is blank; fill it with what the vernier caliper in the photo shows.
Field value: 22.8 mm
